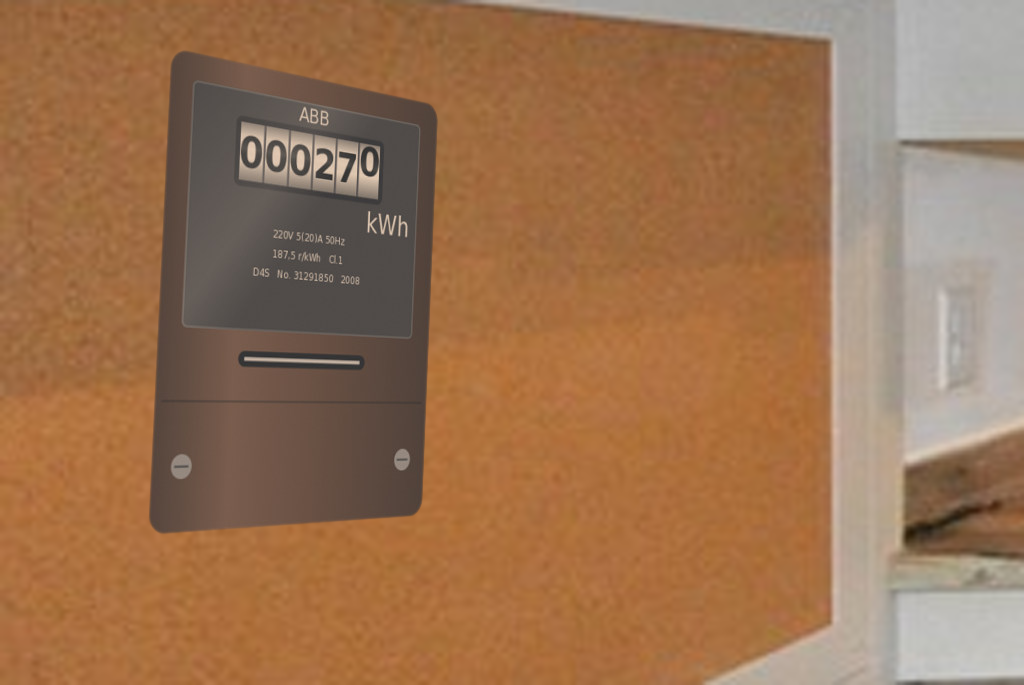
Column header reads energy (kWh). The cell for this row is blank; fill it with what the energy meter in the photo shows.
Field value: 270 kWh
